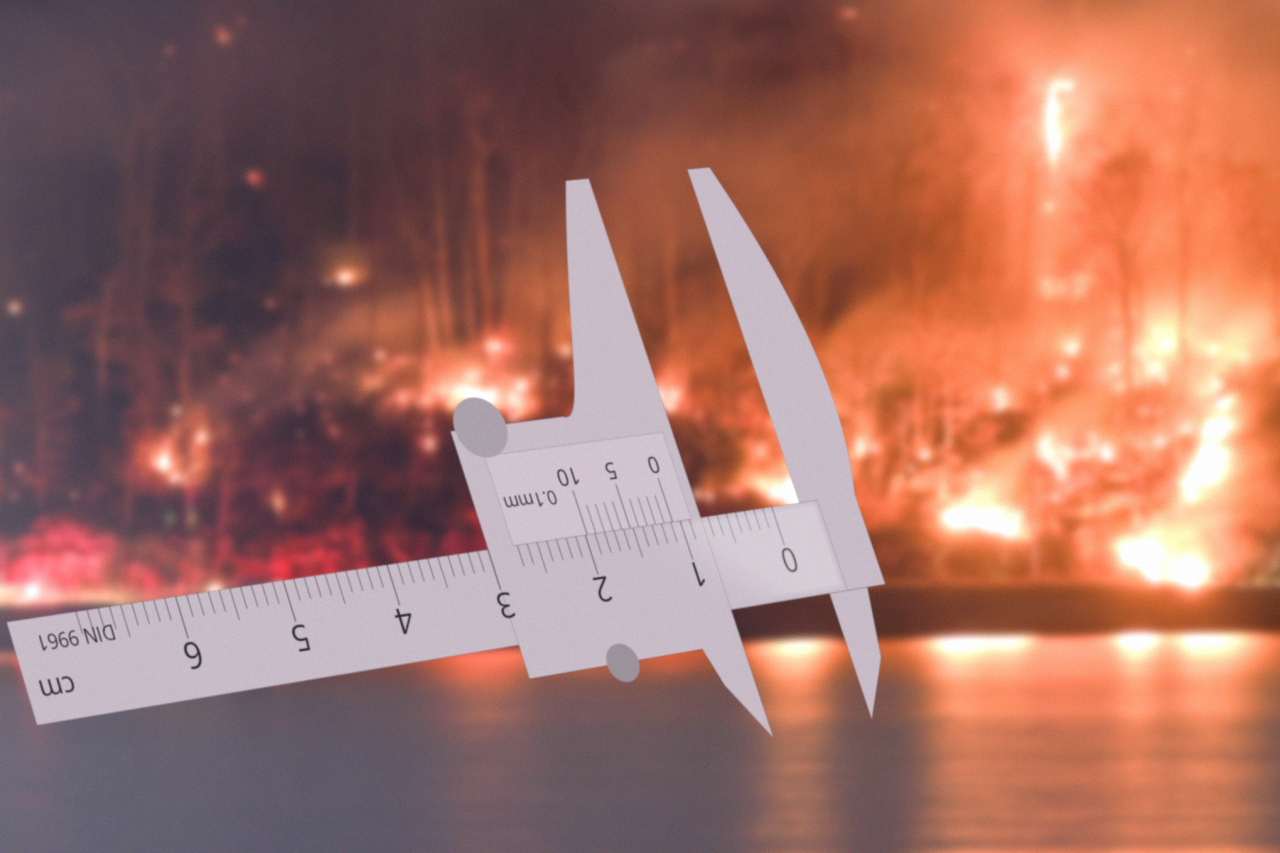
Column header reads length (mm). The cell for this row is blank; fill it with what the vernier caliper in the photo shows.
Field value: 10.8 mm
